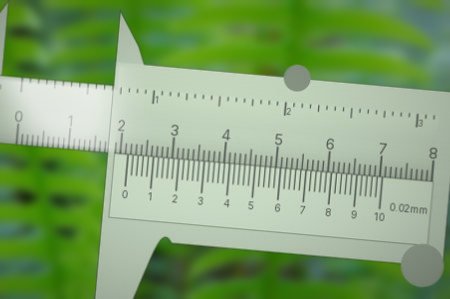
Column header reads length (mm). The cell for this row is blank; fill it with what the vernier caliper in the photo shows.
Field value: 21.5 mm
